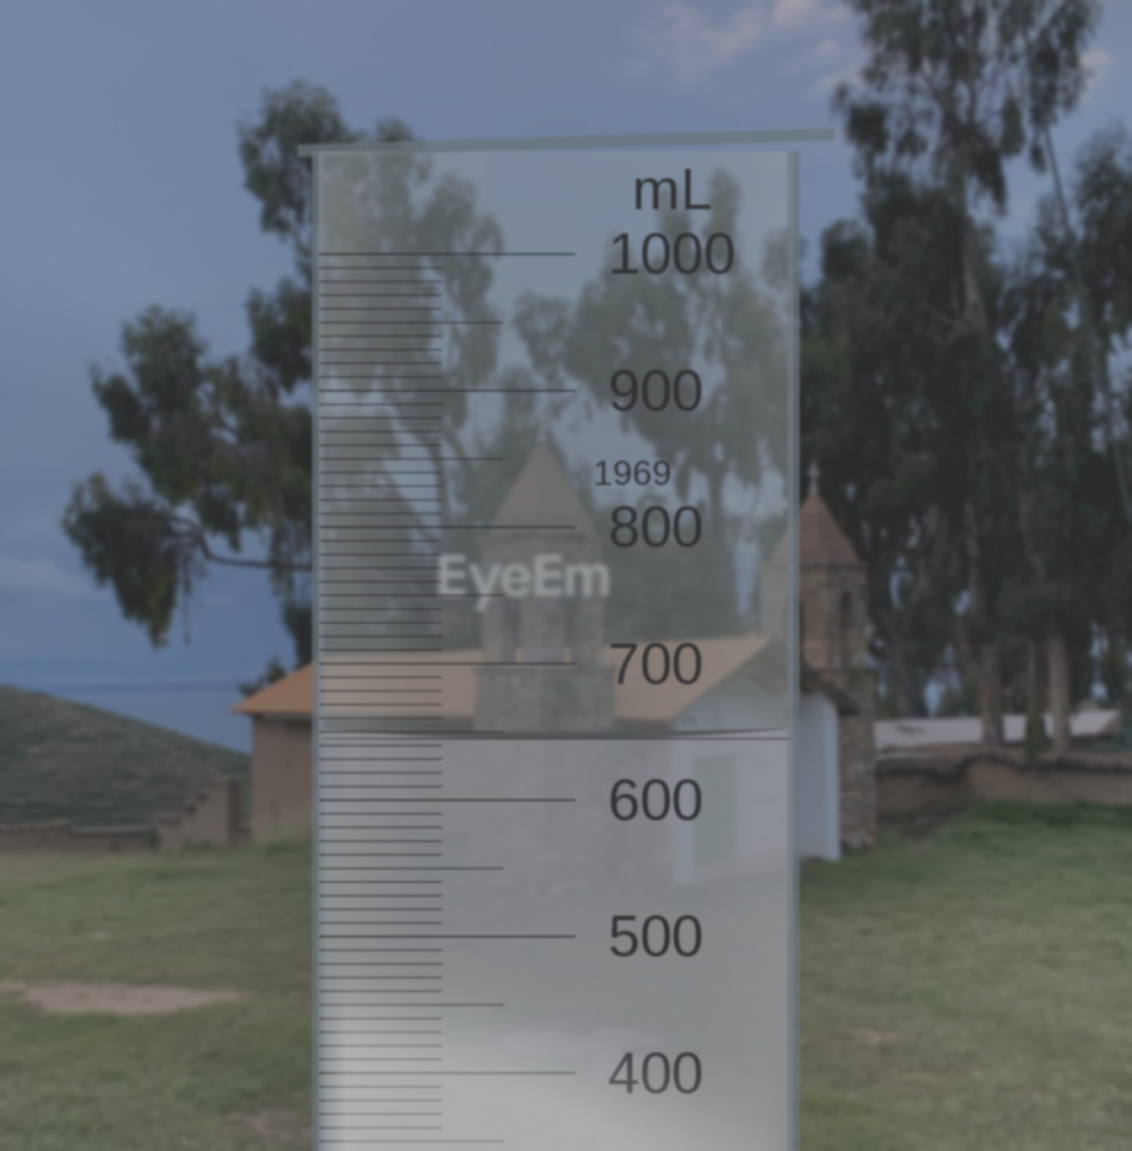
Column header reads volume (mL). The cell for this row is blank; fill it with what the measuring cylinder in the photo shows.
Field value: 645 mL
